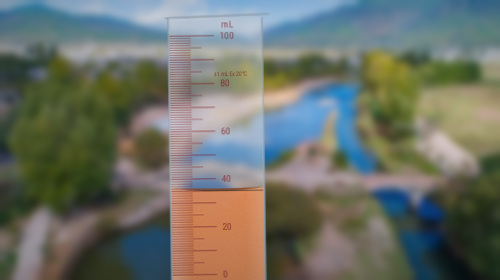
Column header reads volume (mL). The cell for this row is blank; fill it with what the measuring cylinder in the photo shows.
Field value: 35 mL
